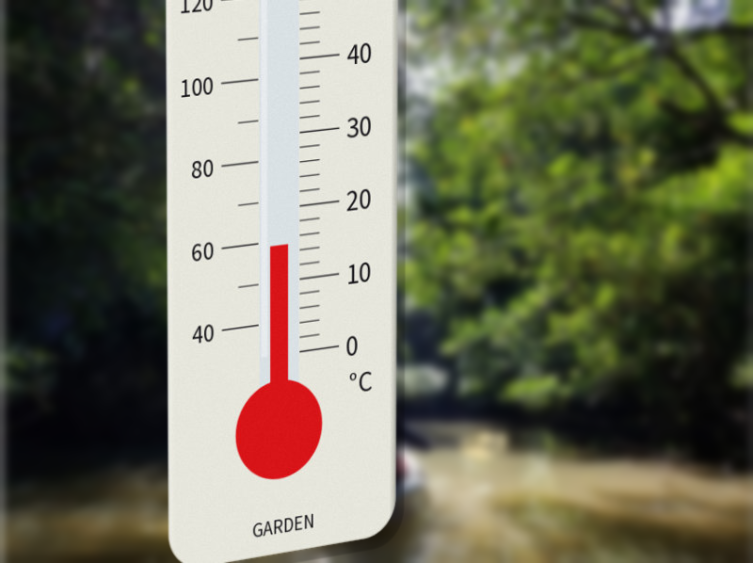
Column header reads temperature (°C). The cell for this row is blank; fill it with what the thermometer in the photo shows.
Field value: 15 °C
